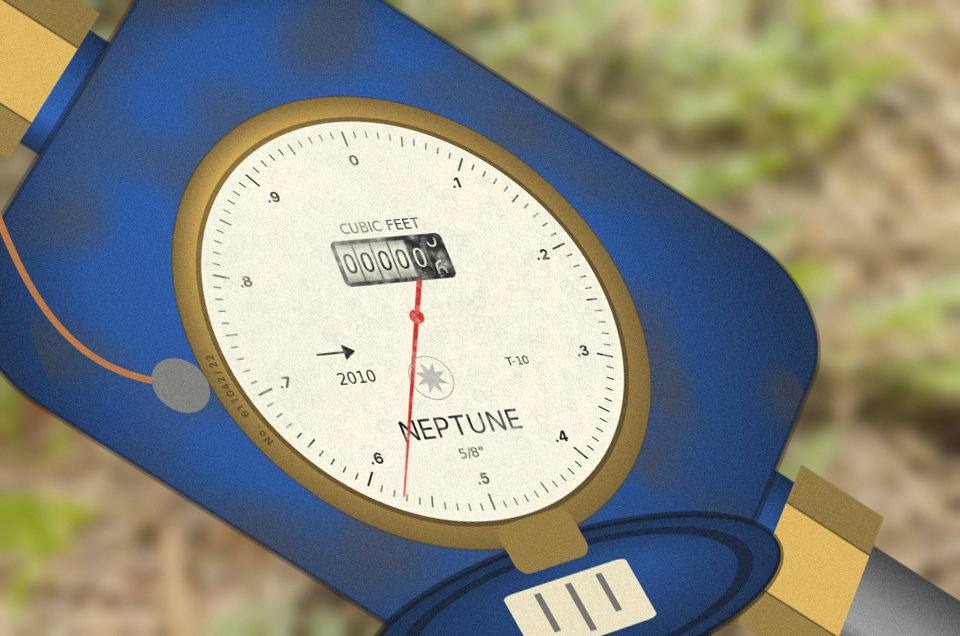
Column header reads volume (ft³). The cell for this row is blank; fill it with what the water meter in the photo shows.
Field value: 5.57 ft³
